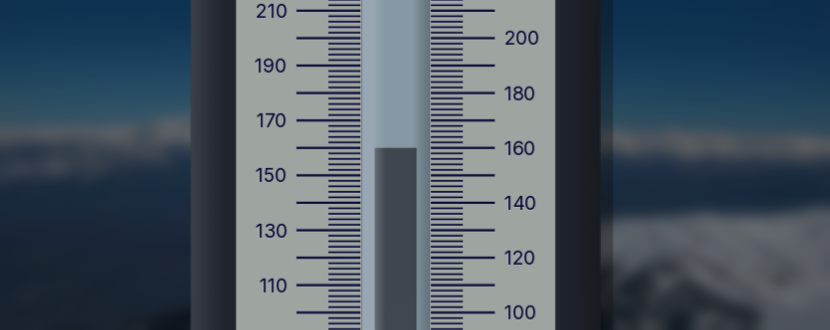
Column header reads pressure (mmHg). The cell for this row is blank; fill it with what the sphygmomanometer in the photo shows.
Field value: 160 mmHg
